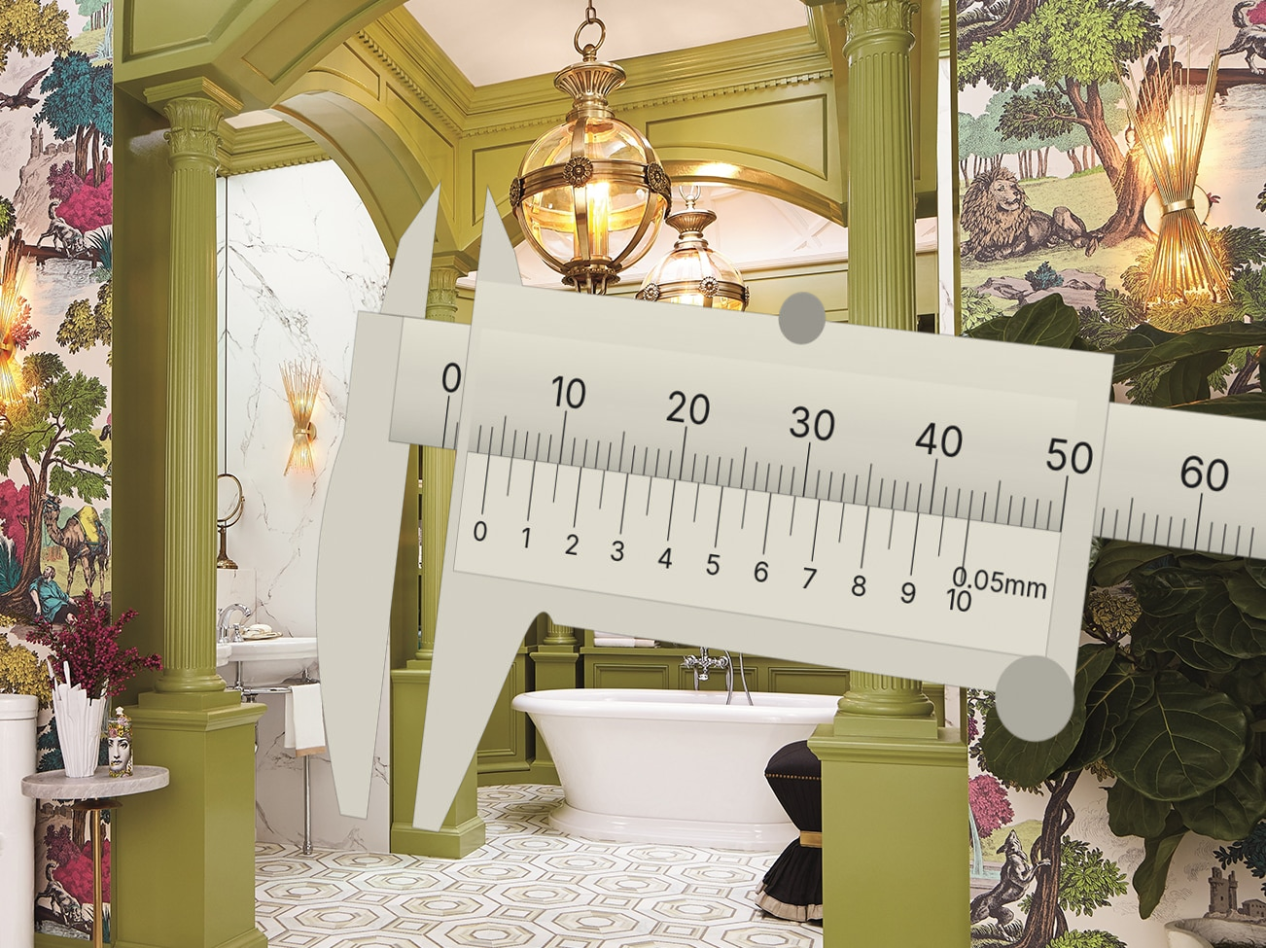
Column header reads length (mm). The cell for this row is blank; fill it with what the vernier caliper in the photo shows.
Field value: 4.0 mm
